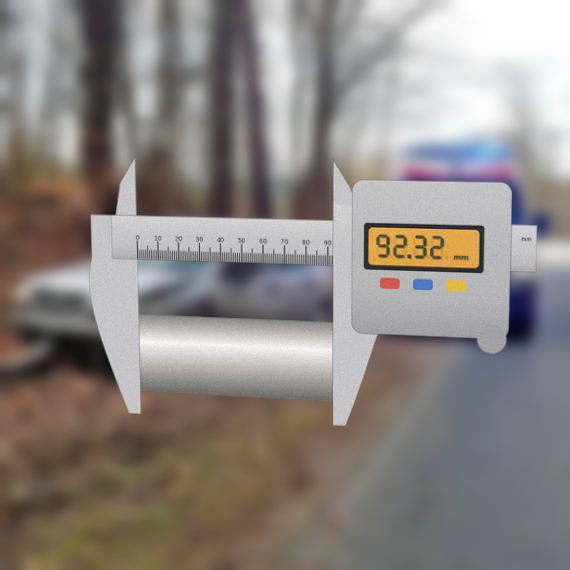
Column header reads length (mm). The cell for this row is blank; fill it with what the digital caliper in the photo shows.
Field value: 92.32 mm
